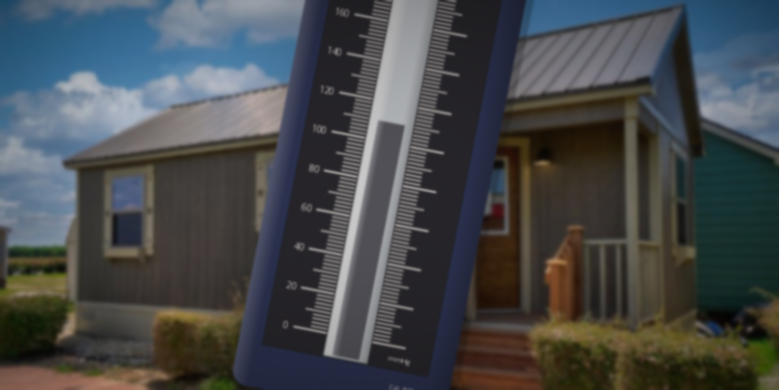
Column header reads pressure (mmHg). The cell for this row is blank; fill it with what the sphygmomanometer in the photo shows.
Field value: 110 mmHg
